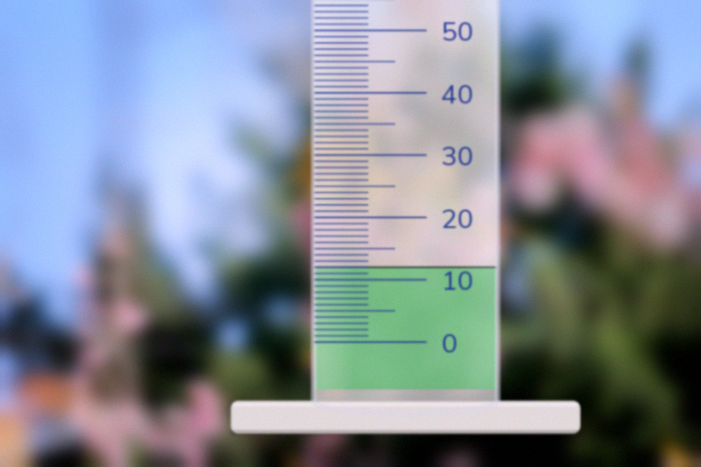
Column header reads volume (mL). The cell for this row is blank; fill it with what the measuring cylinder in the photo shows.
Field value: 12 mL
